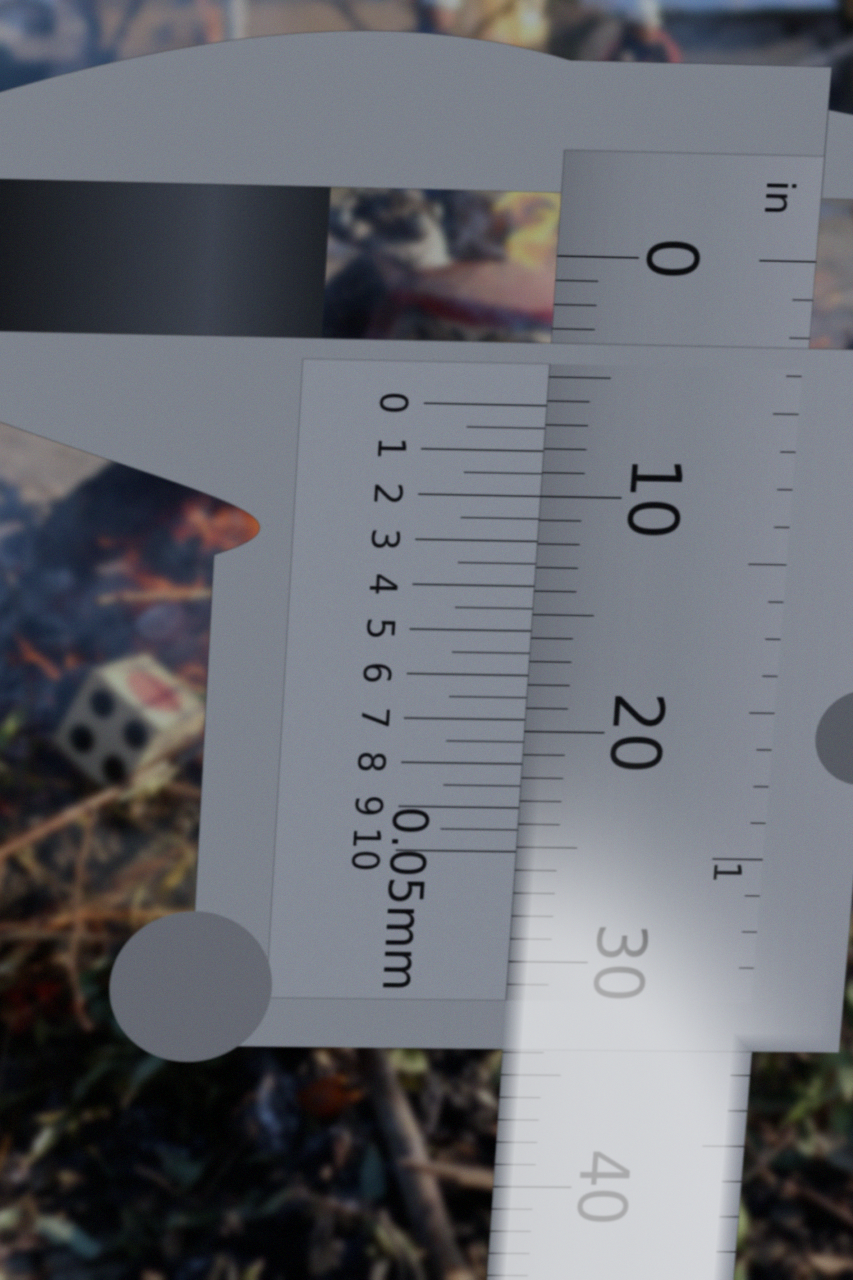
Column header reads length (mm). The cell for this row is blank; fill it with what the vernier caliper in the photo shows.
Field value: 6.2 mm
